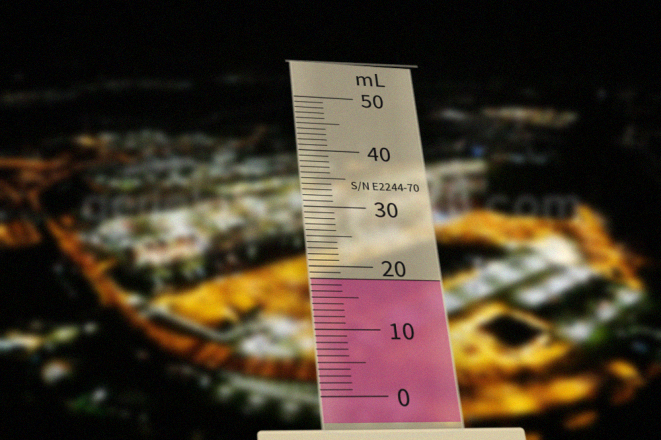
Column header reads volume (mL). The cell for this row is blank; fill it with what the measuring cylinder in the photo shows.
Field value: 18 mL
